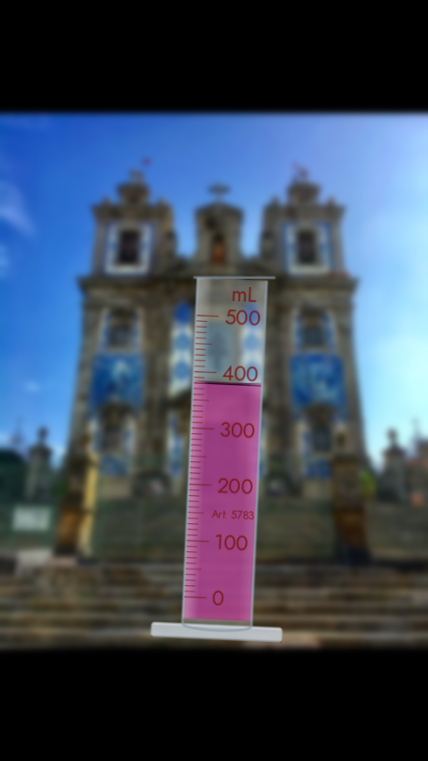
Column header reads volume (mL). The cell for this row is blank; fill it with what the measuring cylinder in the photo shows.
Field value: 380 mL
